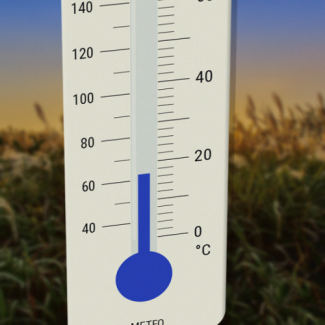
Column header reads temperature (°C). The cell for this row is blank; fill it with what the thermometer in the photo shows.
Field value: 17 °C
